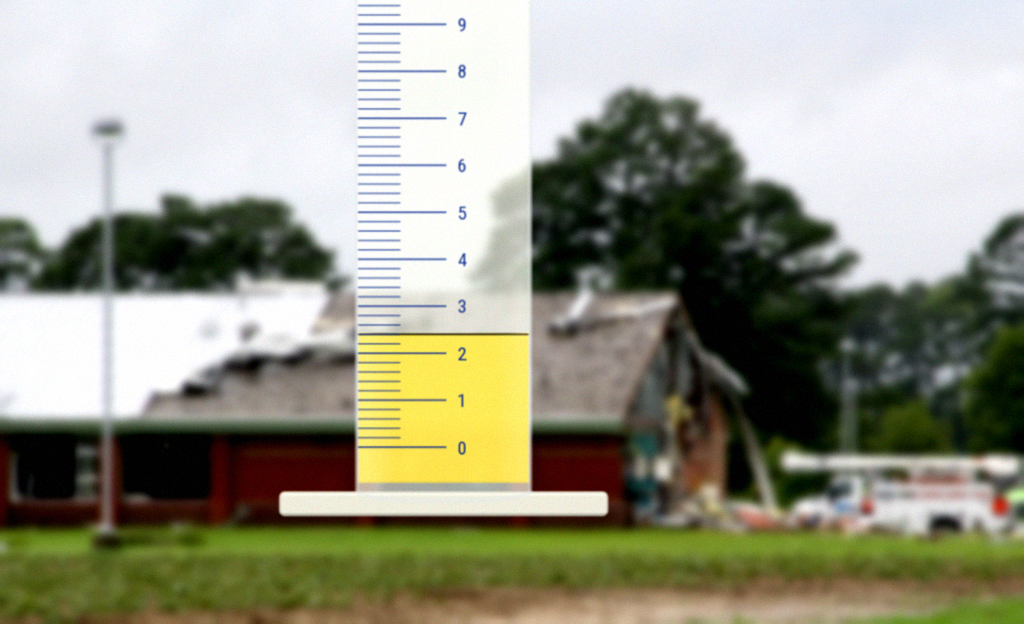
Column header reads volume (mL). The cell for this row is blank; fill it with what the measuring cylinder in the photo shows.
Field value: 2.4 mL
